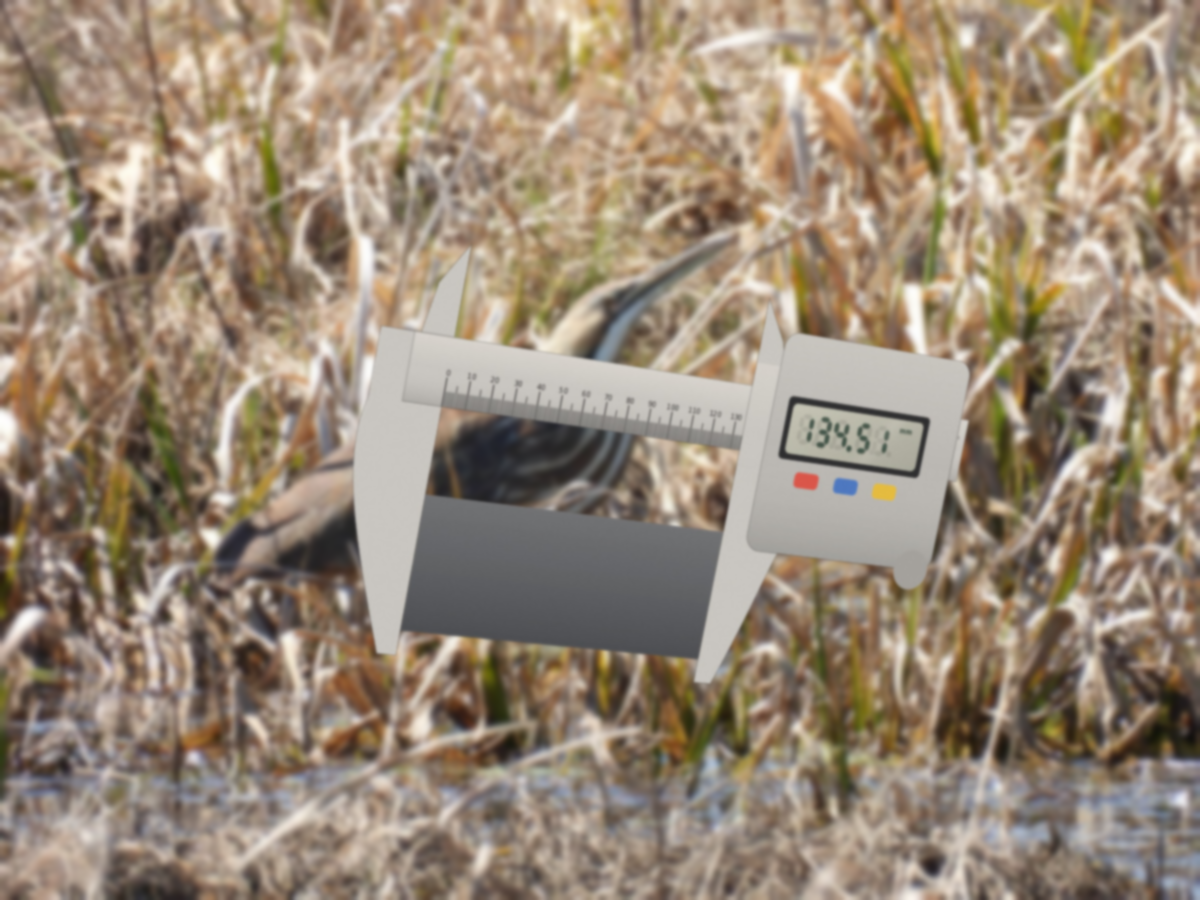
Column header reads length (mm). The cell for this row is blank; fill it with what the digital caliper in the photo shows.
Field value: 134.51 mm
